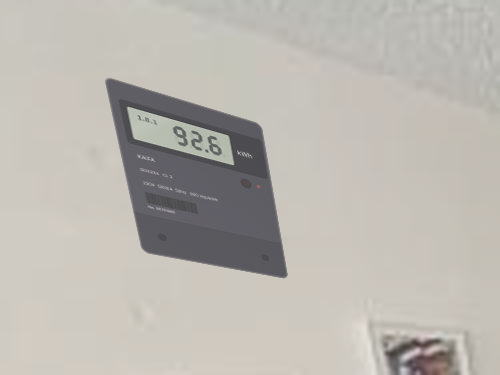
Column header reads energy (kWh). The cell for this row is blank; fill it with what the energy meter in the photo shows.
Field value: 92.6 kWh
